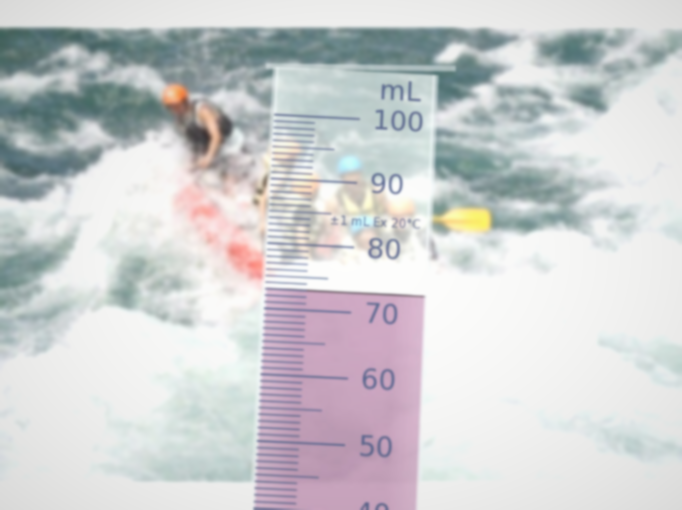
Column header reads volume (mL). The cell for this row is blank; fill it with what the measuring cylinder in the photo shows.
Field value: 73 mL
